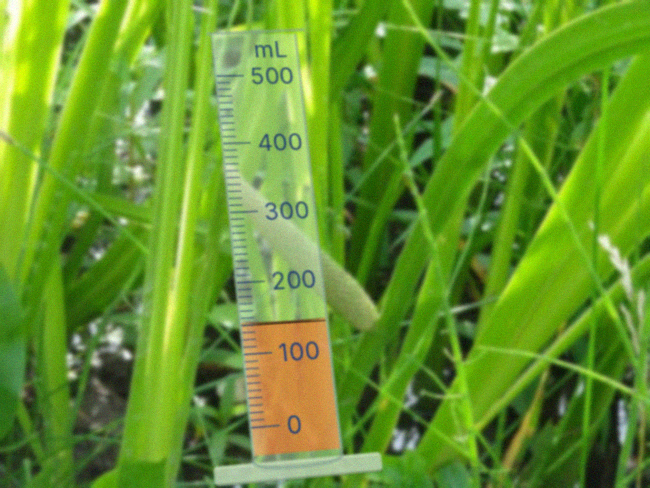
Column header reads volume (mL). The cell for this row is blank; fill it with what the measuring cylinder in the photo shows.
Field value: 140 mL
